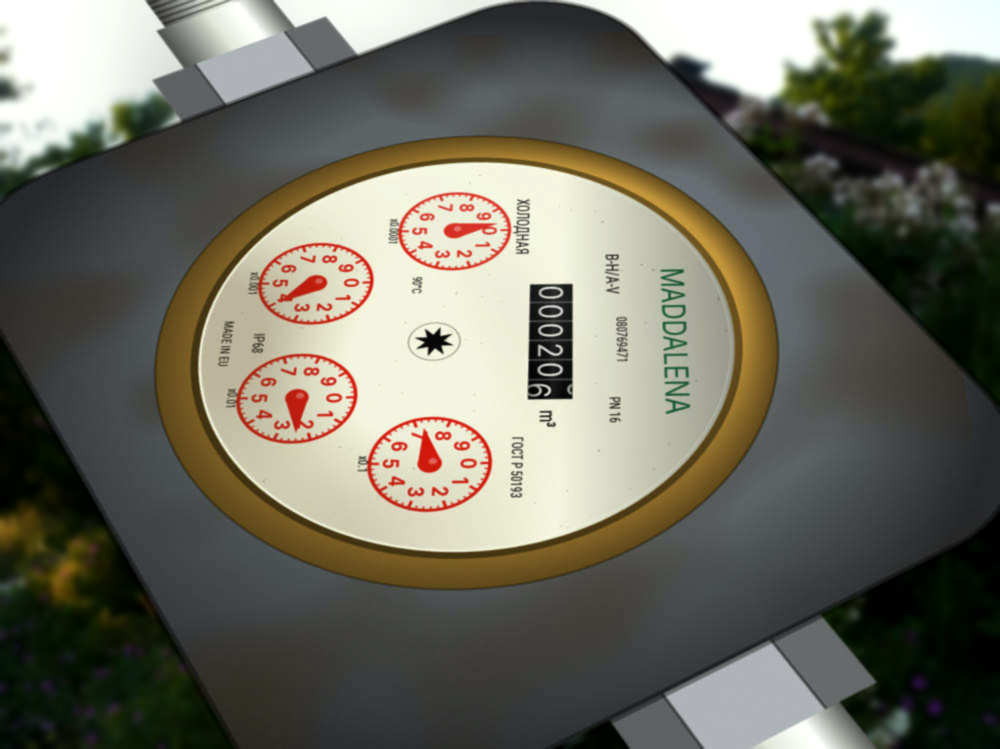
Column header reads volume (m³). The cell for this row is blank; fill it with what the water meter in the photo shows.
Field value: 205.7239 m³
